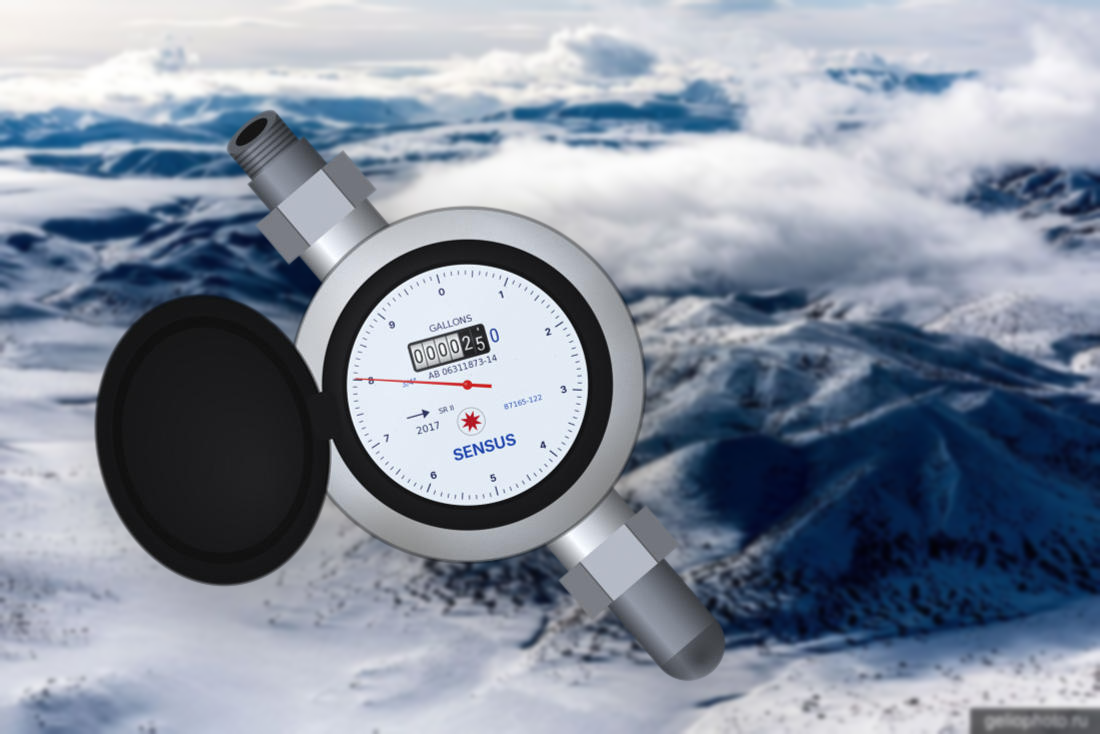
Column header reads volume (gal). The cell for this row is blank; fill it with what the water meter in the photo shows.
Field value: 248.0 gal
